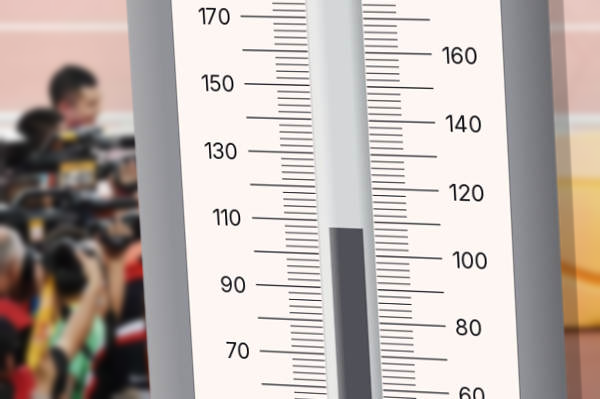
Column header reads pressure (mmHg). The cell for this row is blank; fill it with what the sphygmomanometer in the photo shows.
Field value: 108 mmHg
